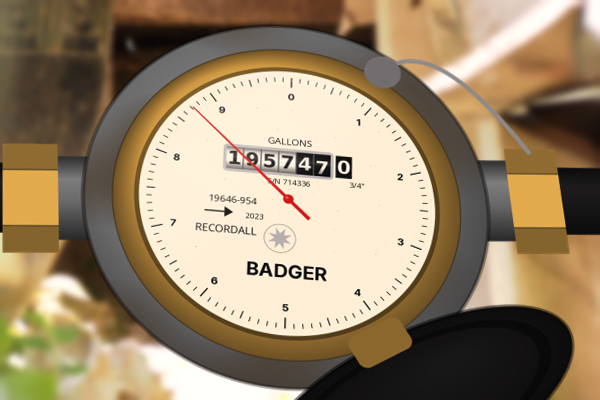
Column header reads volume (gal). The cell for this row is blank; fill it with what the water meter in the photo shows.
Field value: 1957468.7 gal
